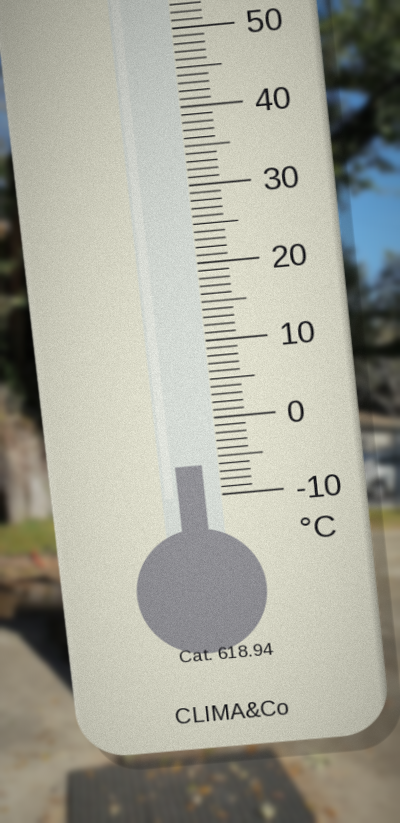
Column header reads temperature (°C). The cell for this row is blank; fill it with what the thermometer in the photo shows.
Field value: -6 °C
